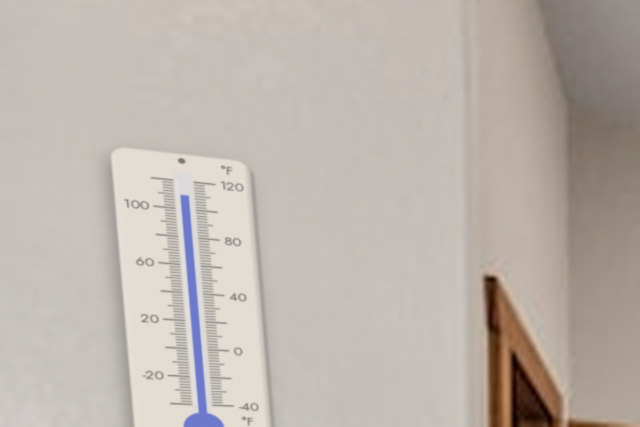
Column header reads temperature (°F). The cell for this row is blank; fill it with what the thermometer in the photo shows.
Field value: 110 °F
